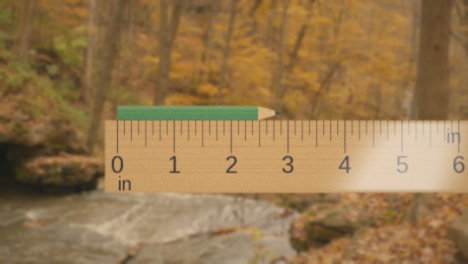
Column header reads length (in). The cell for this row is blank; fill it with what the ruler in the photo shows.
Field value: 2.875 in
